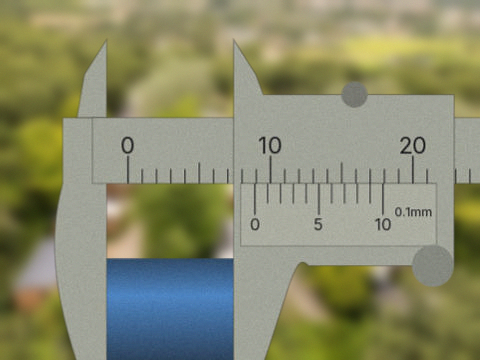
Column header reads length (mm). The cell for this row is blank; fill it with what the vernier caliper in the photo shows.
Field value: 8.9 mm
